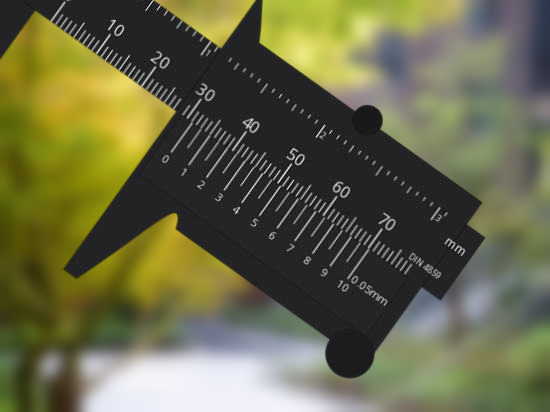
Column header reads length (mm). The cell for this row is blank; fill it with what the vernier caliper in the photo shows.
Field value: 31.2 mm
